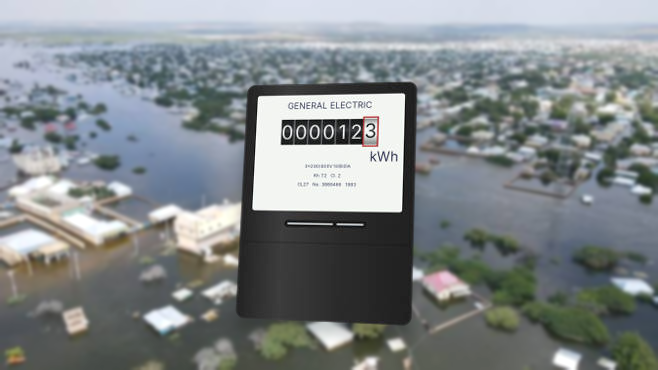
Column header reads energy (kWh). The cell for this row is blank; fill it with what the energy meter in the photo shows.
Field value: 12.3 kWh
